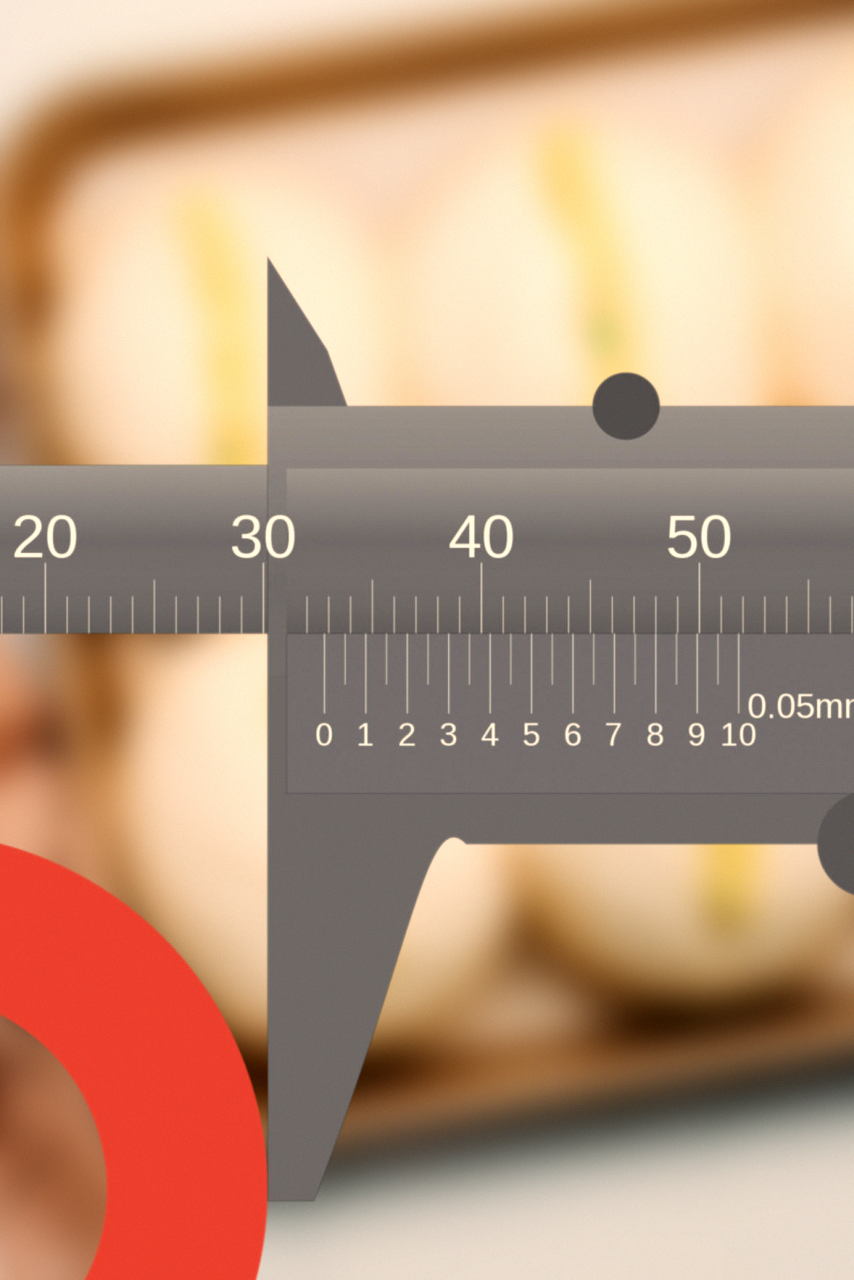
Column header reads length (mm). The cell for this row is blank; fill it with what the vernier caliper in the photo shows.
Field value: 32.8 mm
